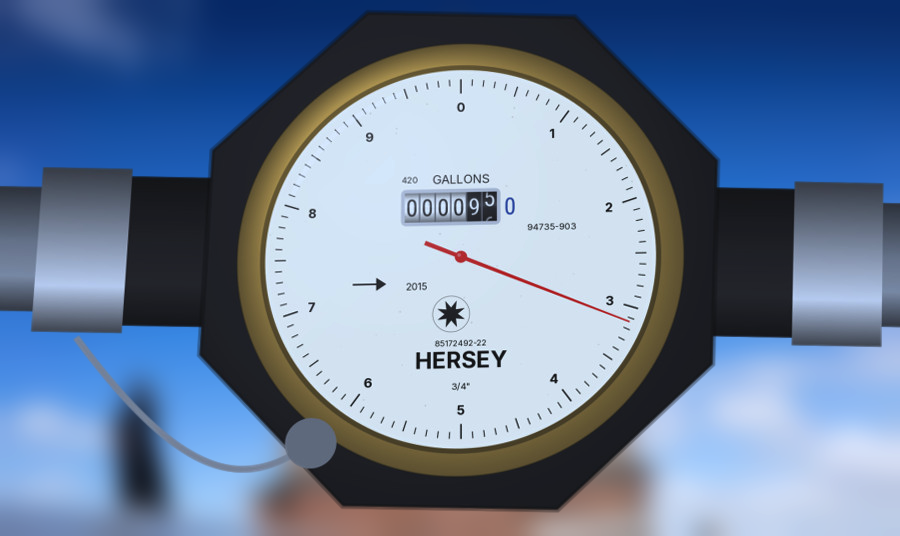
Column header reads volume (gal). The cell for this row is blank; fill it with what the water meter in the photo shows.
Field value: 953.1 gal
